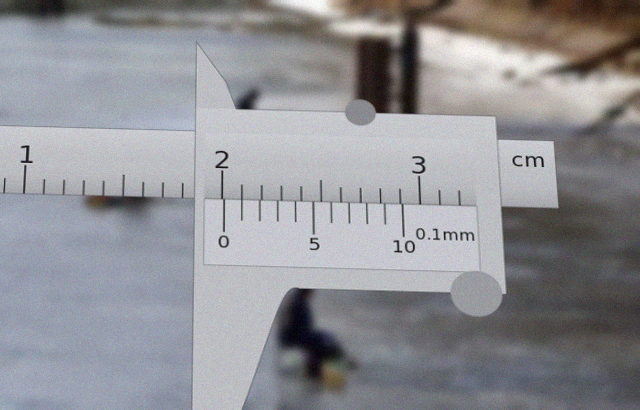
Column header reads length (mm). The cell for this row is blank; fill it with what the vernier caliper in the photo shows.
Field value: 20.1 mm
